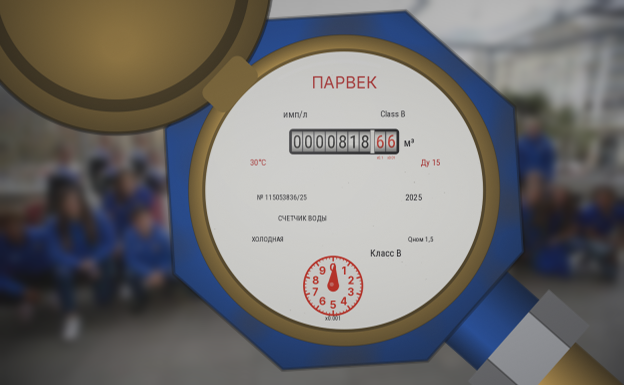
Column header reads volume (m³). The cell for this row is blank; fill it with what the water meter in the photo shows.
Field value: 818.660 m³
